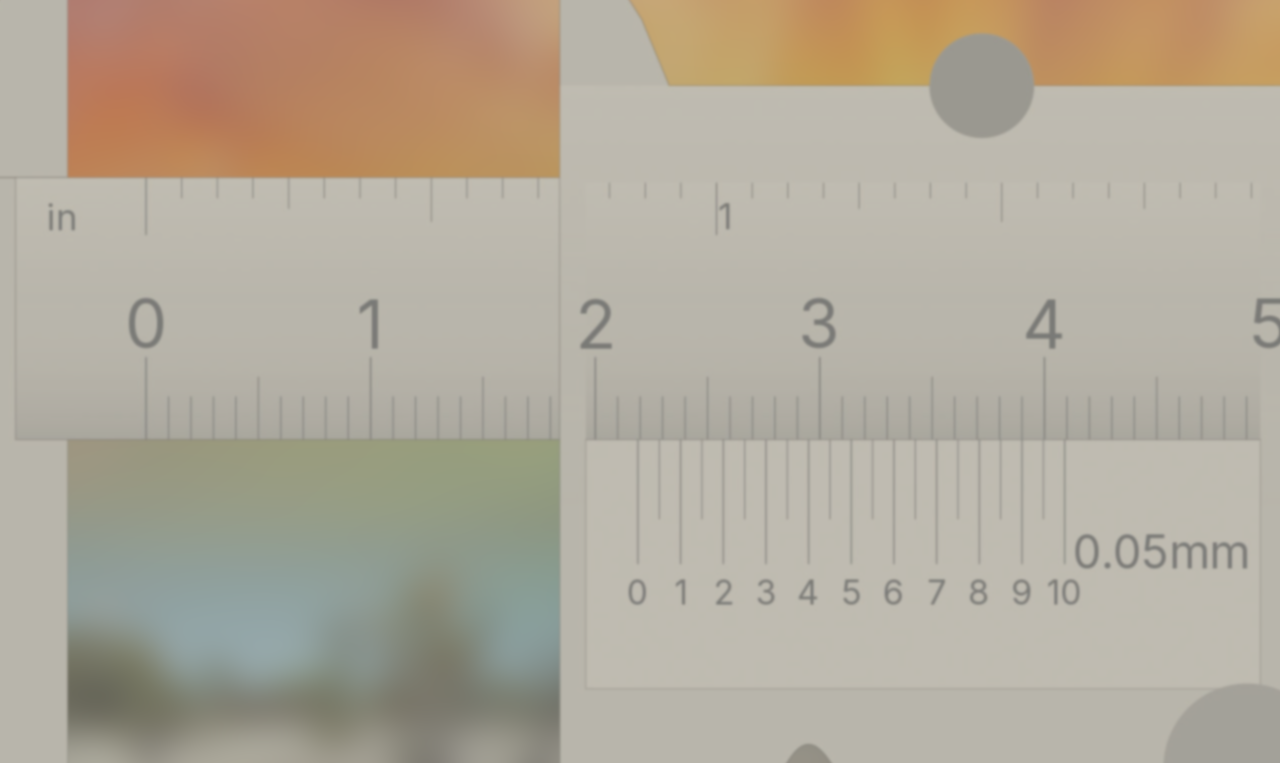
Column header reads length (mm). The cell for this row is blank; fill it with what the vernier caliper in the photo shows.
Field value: 21.9 mm
